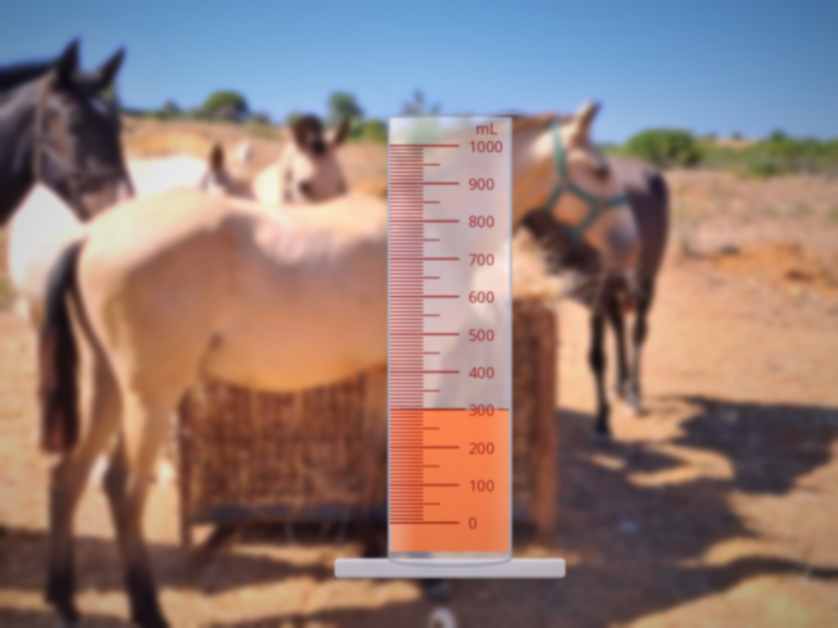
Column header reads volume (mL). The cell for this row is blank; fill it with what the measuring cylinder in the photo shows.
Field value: 300 mL
